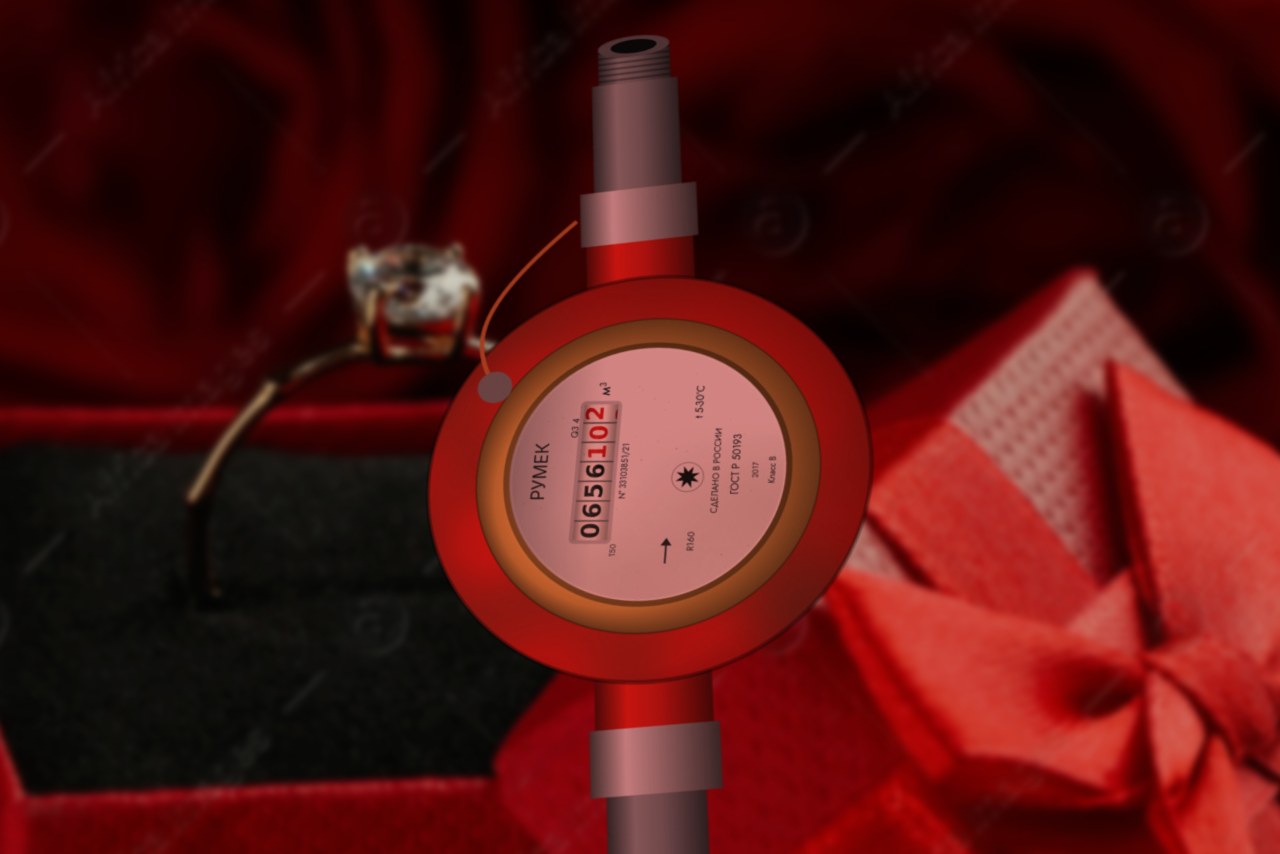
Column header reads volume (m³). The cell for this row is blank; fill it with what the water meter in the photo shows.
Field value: 656.102 m³
